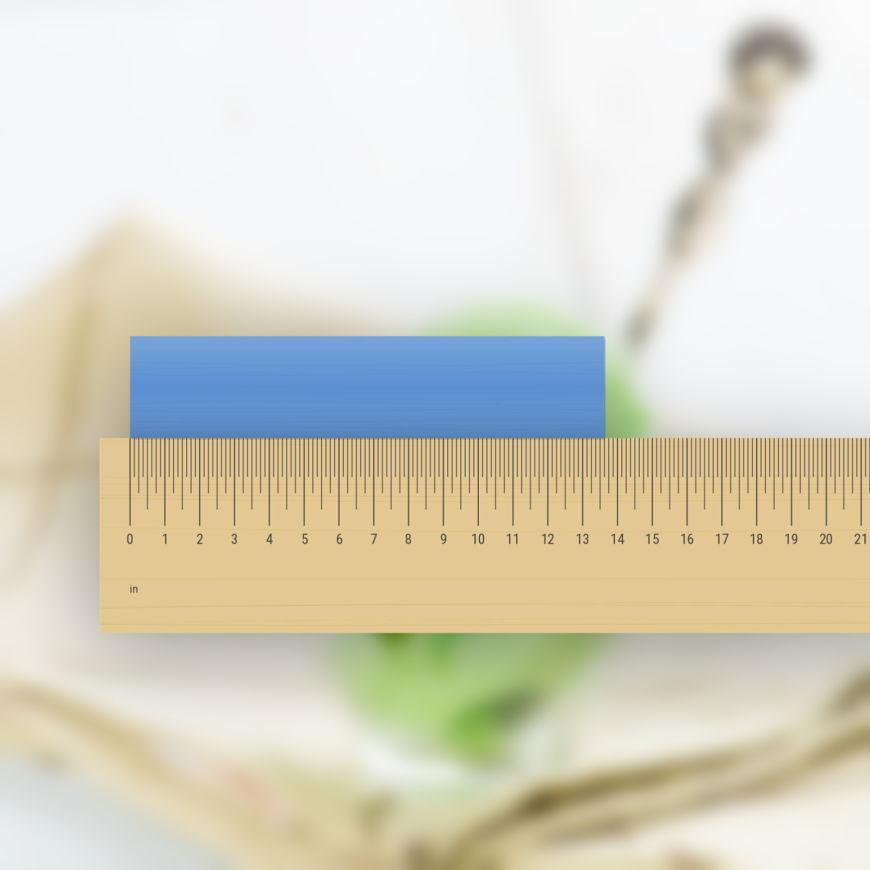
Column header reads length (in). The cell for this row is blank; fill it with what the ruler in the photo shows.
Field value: 13.625 in
